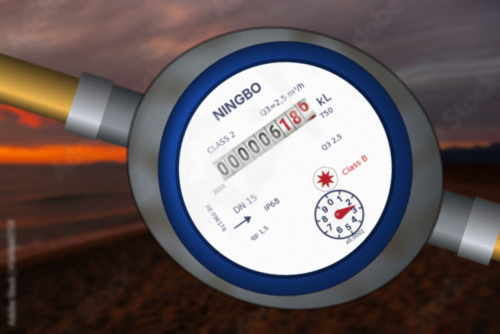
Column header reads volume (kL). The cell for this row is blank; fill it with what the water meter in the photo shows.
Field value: 6.1862 kL
